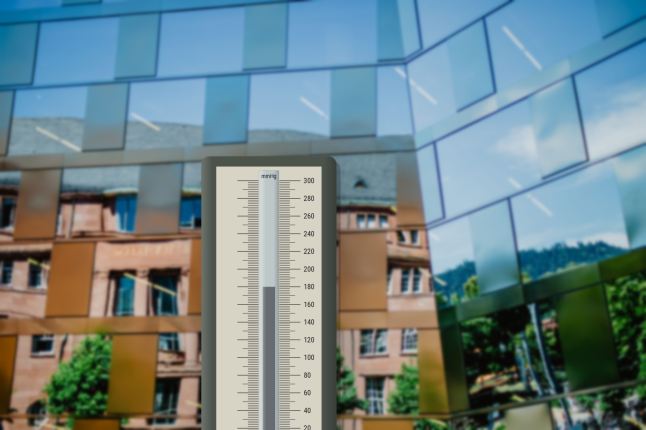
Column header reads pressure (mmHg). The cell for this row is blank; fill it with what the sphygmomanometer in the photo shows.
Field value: 180 mmHg
